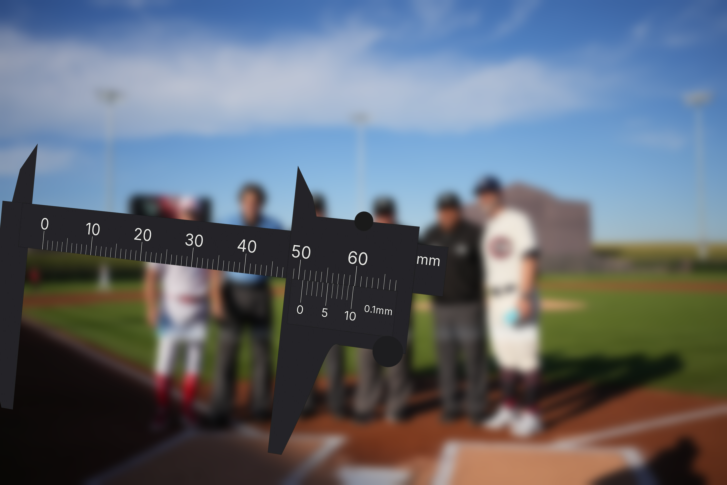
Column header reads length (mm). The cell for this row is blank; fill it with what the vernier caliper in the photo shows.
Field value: 50.8 mm
